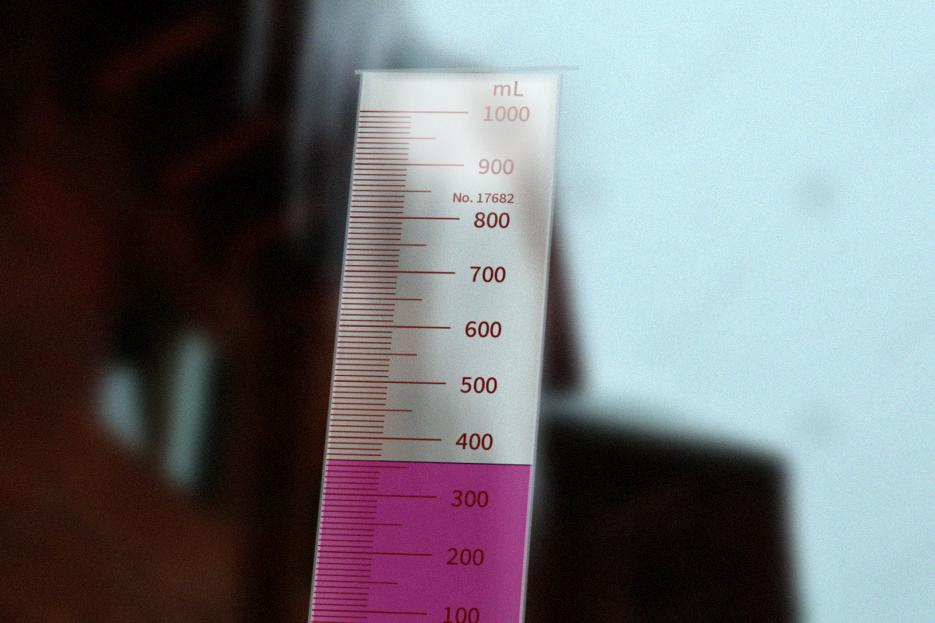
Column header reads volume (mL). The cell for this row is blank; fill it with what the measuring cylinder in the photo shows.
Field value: 360 mL
